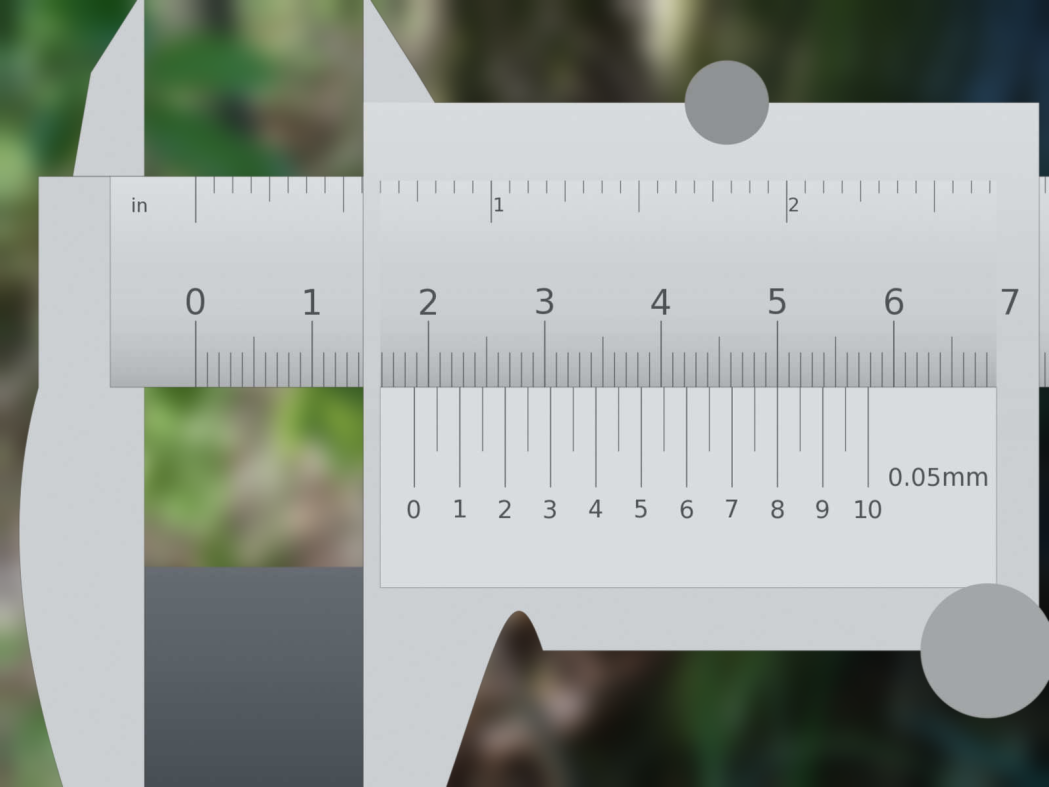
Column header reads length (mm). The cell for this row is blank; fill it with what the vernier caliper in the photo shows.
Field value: 18.8 mm
